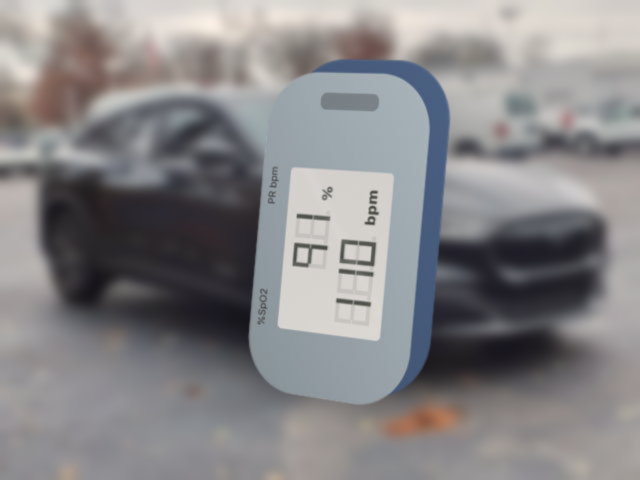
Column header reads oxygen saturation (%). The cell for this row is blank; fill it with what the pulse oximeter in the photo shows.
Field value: 91 %
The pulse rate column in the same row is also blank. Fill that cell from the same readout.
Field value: 110 bpm
